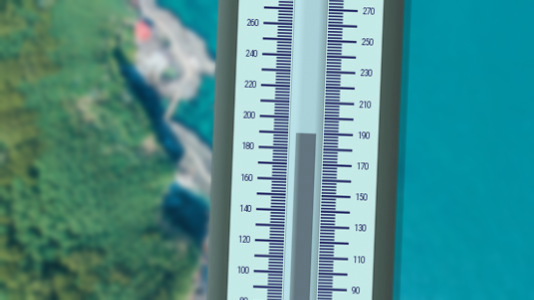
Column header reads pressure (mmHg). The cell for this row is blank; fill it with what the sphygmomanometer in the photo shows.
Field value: 190 mmHg
